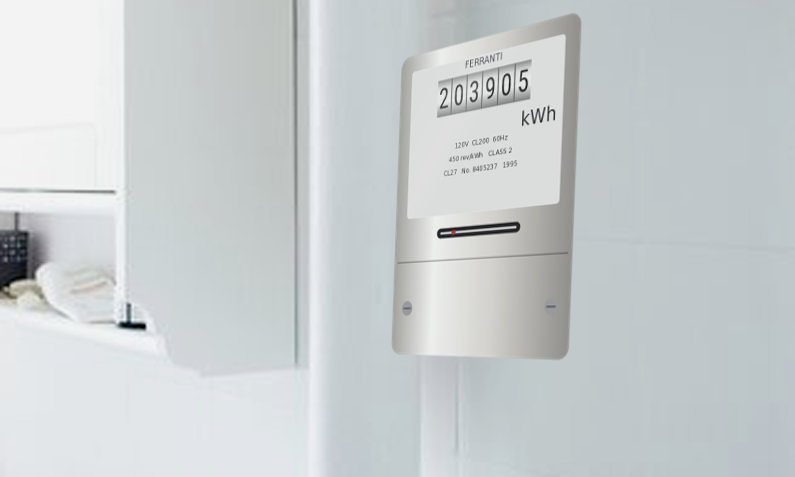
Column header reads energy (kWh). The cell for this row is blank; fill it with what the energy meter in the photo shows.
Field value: 203905 kWh
